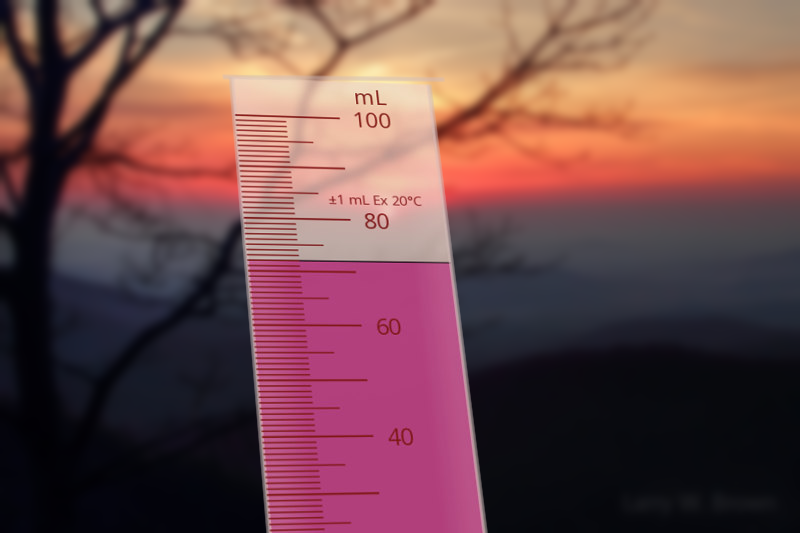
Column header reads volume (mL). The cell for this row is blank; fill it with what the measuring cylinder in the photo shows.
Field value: 72 mL
